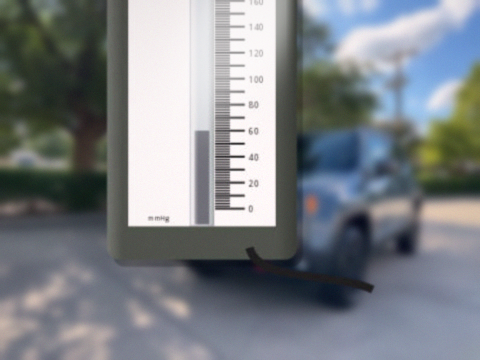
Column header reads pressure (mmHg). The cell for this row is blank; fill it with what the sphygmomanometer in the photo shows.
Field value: 60 mmHg
